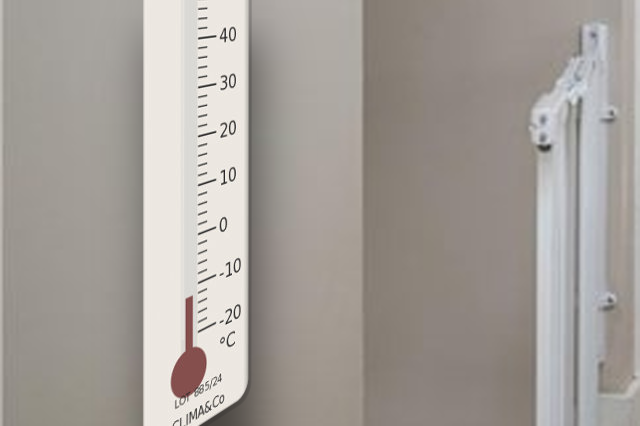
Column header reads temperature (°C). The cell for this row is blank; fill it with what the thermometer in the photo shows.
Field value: -12 °C
